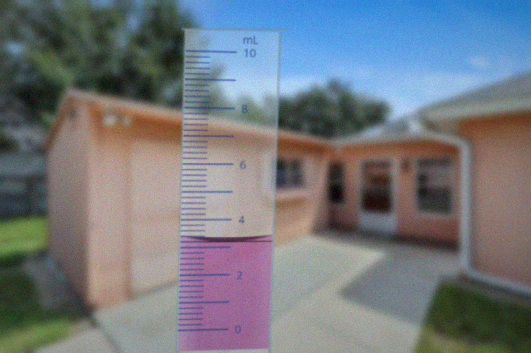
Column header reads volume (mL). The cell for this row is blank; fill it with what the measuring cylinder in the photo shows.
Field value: 3.2 mL
